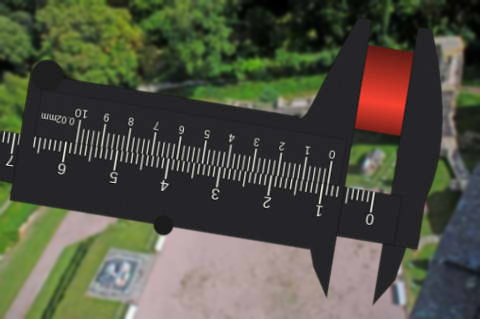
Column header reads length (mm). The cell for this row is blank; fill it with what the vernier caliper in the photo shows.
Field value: 9.0 mm
